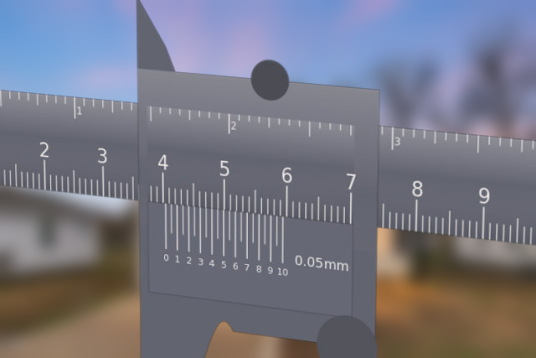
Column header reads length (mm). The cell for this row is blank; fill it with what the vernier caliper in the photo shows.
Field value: 40.4 mm
